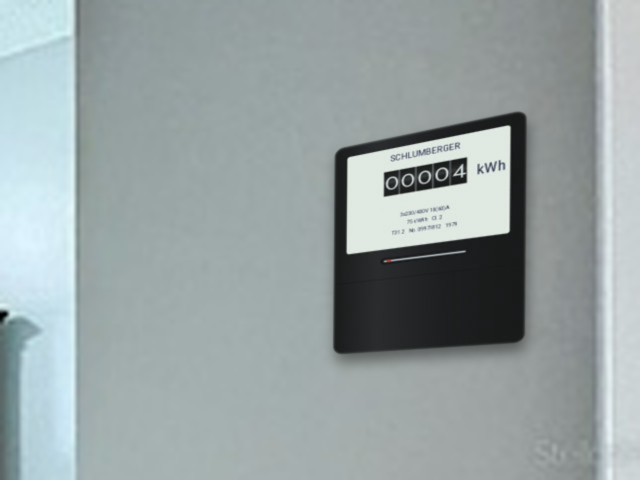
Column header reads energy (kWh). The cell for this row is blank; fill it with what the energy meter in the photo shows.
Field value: 4 kWh
